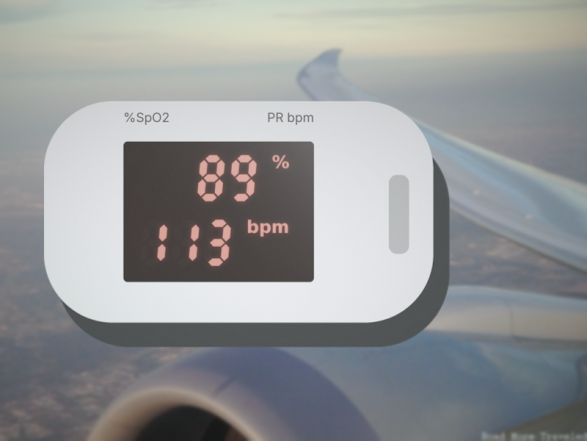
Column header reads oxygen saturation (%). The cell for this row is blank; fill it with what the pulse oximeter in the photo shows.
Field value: 89 %
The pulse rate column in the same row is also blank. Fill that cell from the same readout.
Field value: 113 bpm
